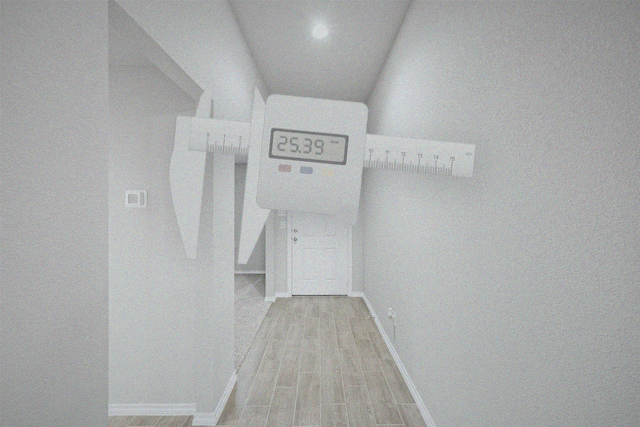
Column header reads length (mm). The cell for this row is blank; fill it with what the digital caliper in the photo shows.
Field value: 25.39 mm
